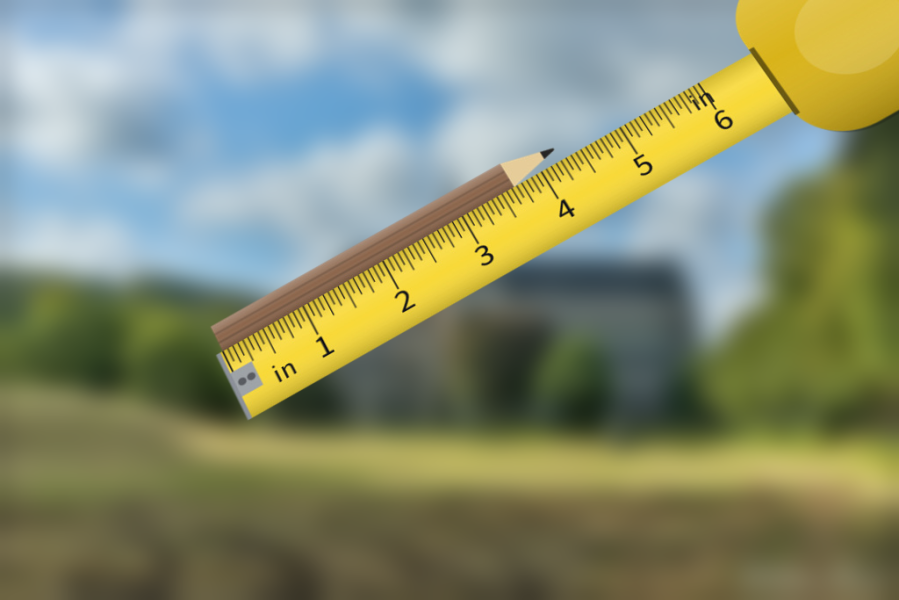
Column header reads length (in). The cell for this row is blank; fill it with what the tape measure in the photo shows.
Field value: 4.25 in
